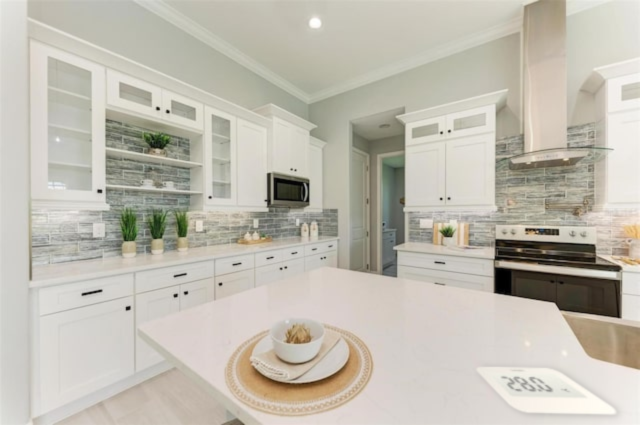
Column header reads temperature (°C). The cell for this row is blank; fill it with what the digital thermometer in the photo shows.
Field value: 28.0 °C
